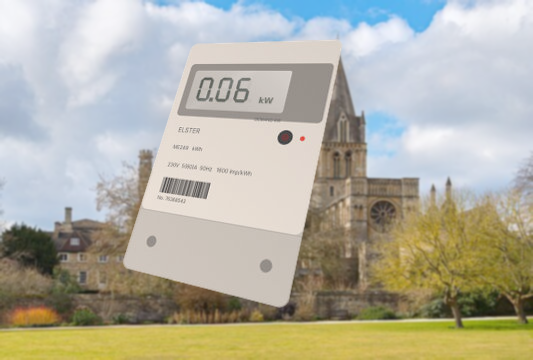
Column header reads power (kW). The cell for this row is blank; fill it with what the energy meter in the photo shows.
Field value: 0.06 kW
